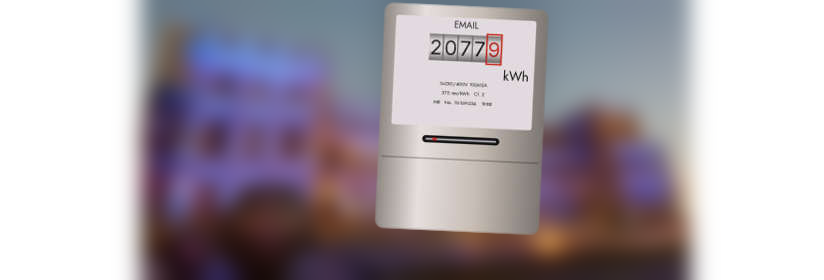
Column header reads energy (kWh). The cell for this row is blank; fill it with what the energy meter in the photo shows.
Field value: 2077.9 kWh
